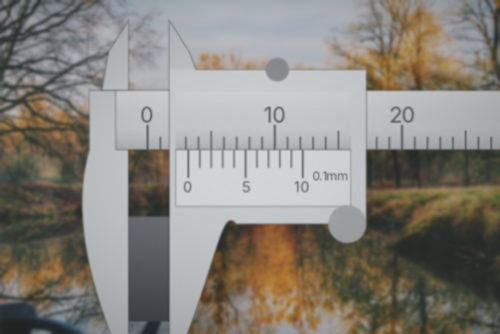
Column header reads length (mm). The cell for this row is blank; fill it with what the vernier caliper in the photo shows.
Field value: 3.2 mm
